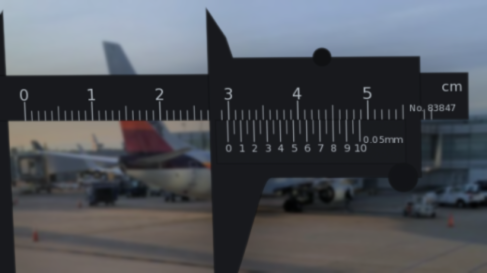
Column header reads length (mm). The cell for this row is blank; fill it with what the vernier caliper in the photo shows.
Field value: 29.8 mm
